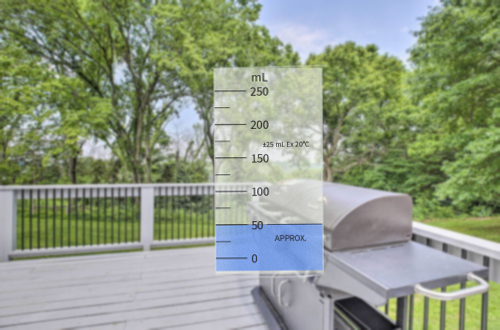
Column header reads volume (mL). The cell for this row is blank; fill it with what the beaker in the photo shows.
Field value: 50 mL
